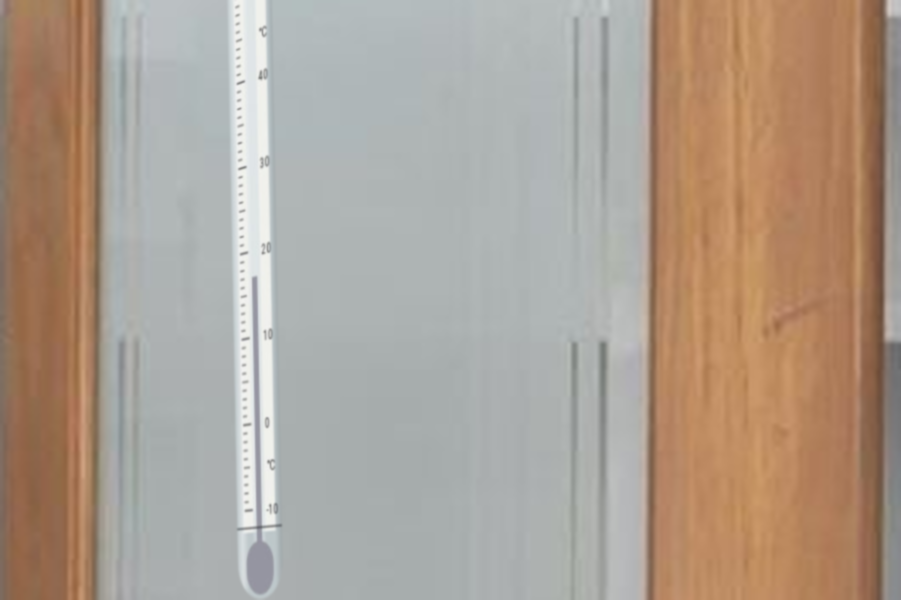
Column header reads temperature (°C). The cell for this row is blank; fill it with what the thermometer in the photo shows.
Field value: 17 °C
